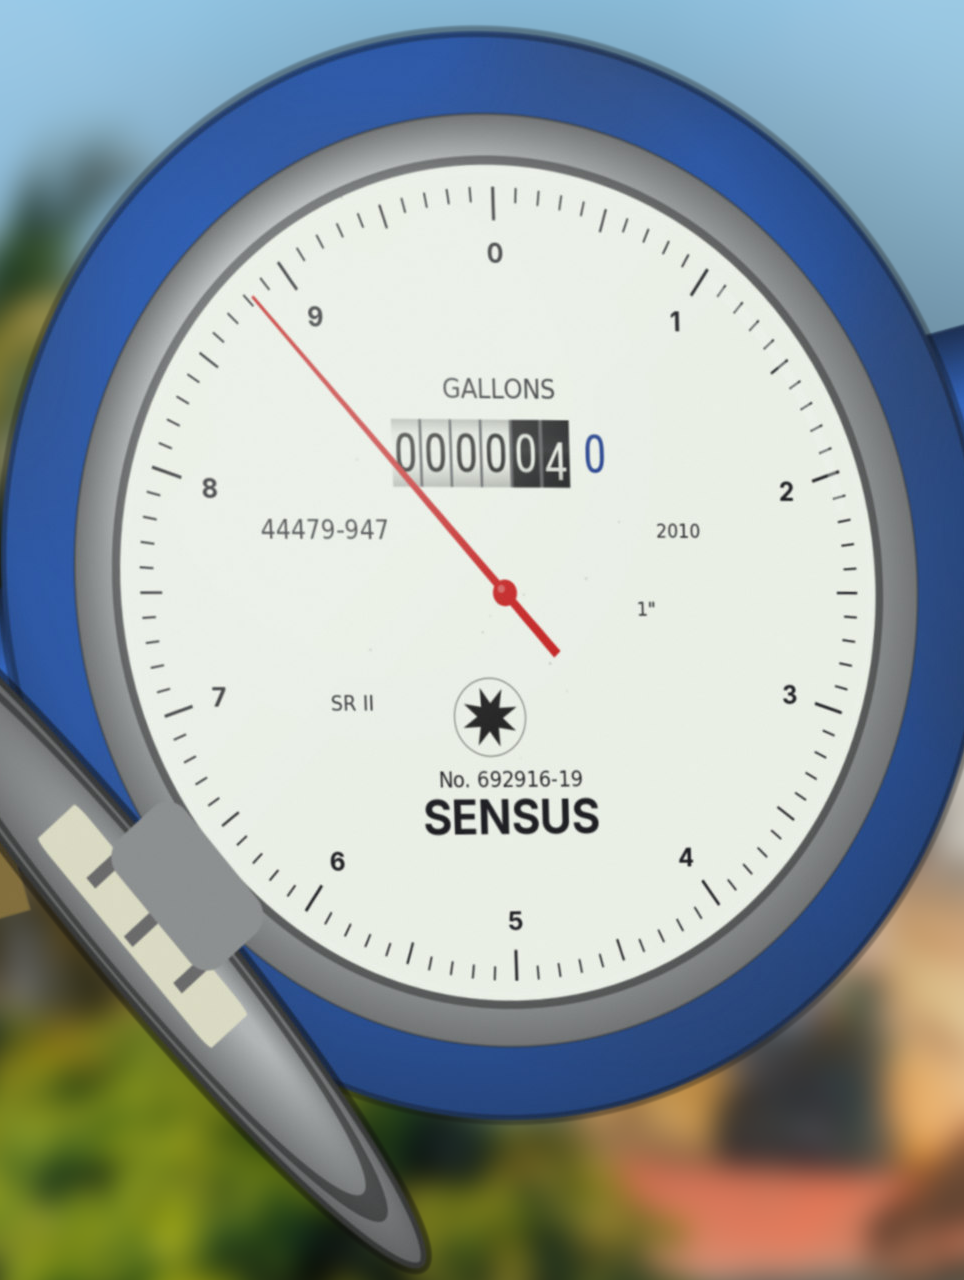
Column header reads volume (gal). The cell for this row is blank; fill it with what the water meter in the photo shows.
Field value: 38.8 gal
